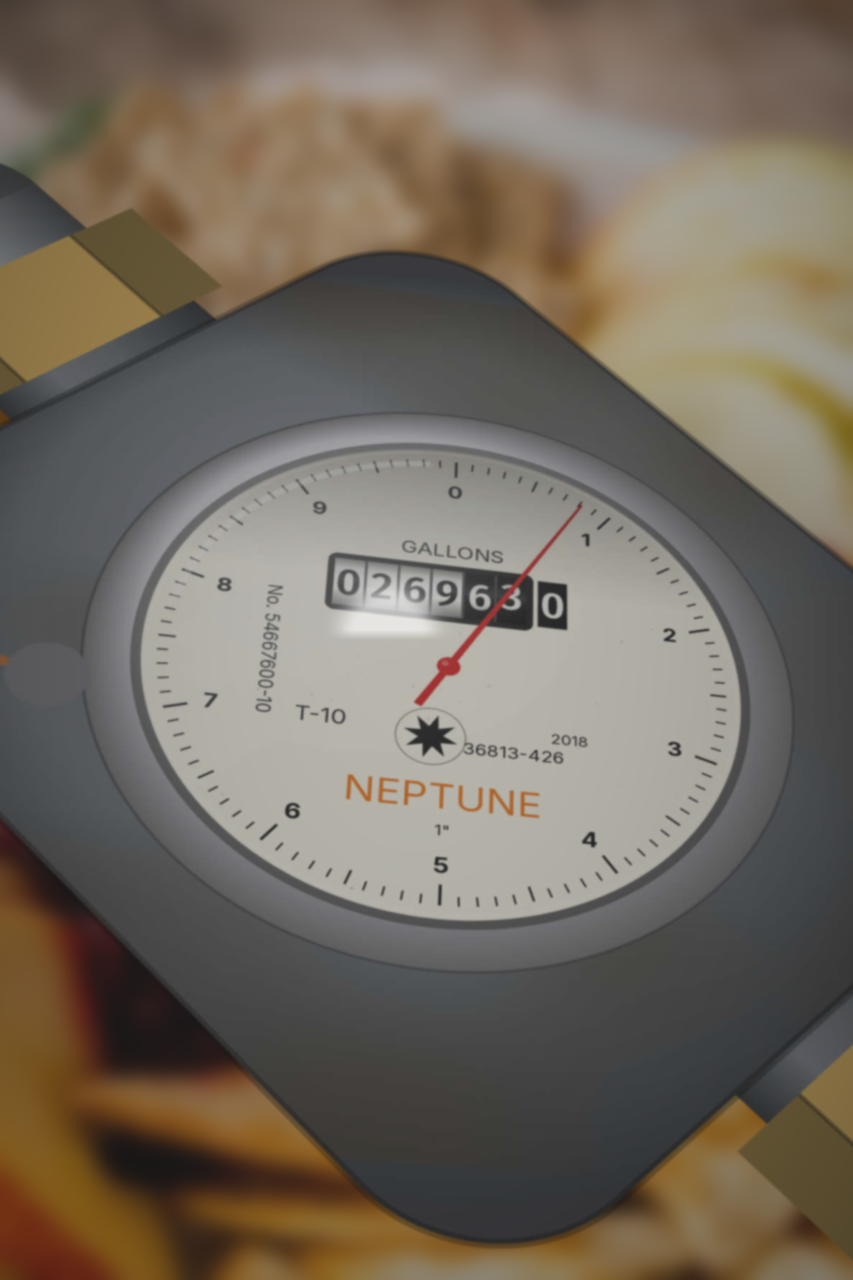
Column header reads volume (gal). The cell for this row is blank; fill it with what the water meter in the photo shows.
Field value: 269630.8 gal
